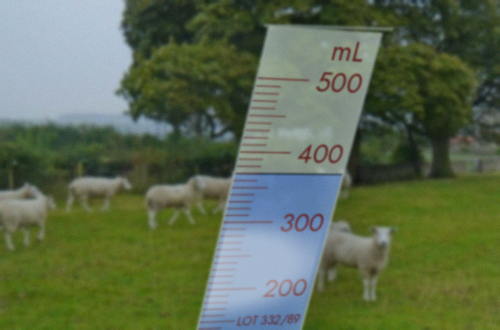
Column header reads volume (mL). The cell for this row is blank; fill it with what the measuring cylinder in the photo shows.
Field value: 370 mL
